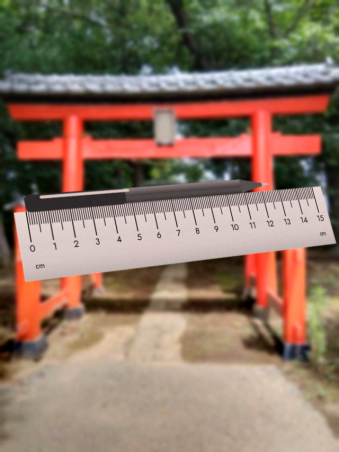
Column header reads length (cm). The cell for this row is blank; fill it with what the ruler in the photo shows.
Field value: 12.5 cm
